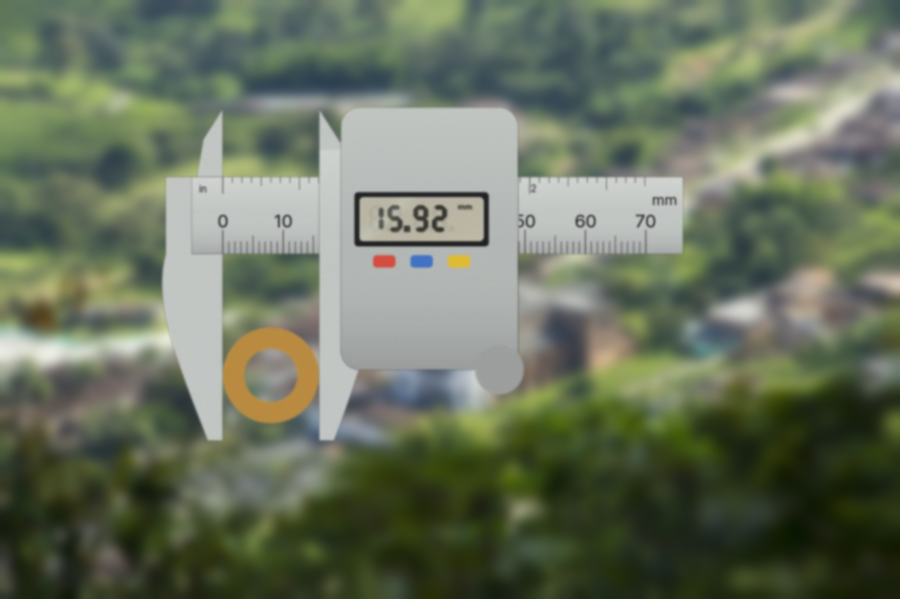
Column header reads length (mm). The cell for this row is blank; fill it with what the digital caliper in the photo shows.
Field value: 15.92 mm
